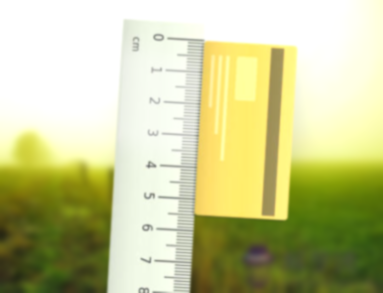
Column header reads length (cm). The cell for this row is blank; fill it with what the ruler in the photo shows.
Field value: 5.5 cm
